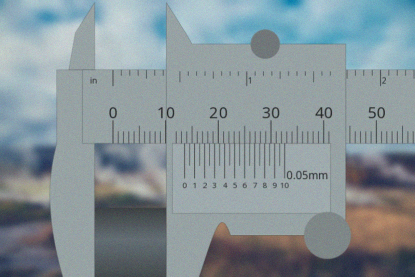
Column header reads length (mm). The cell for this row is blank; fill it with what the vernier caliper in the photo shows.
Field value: 13.6 mm
